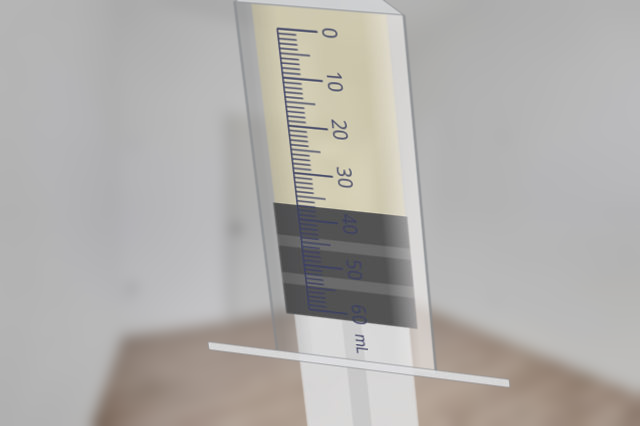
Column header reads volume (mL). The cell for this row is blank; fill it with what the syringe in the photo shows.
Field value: 37 mL
